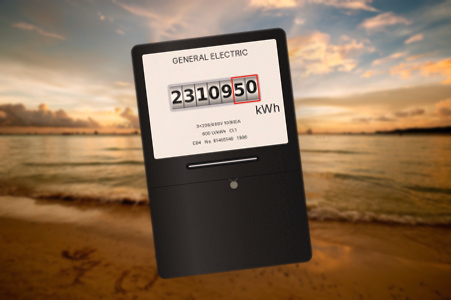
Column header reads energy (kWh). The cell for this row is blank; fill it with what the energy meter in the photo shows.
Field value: 23109.50 kWh
